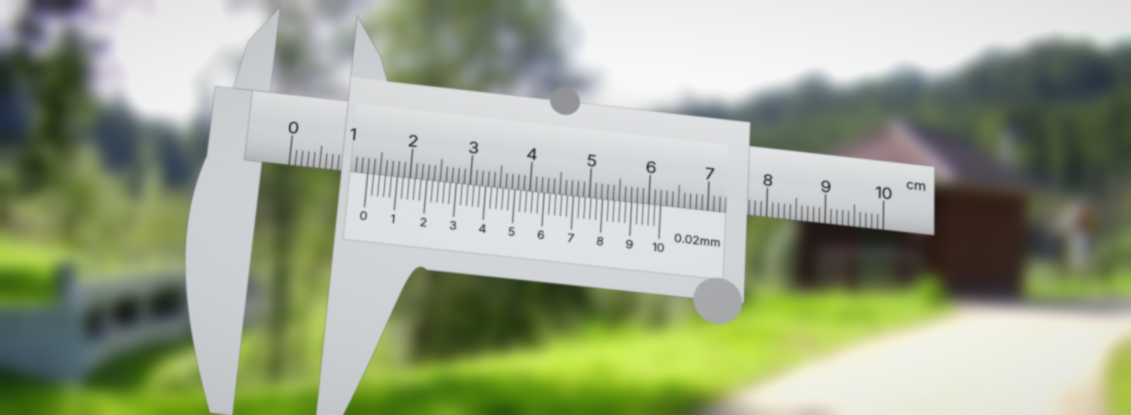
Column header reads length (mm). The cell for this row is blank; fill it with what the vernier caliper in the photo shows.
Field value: 13.0 mm
